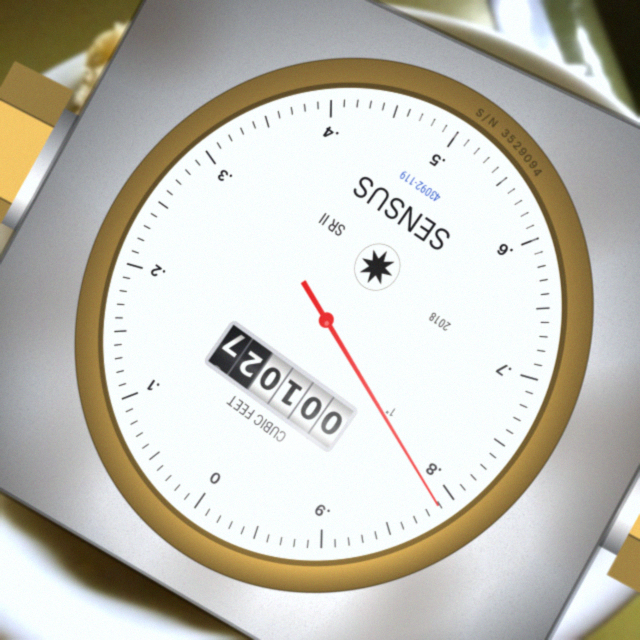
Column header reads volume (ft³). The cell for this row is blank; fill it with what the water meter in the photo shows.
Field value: 1026.81 ft³
